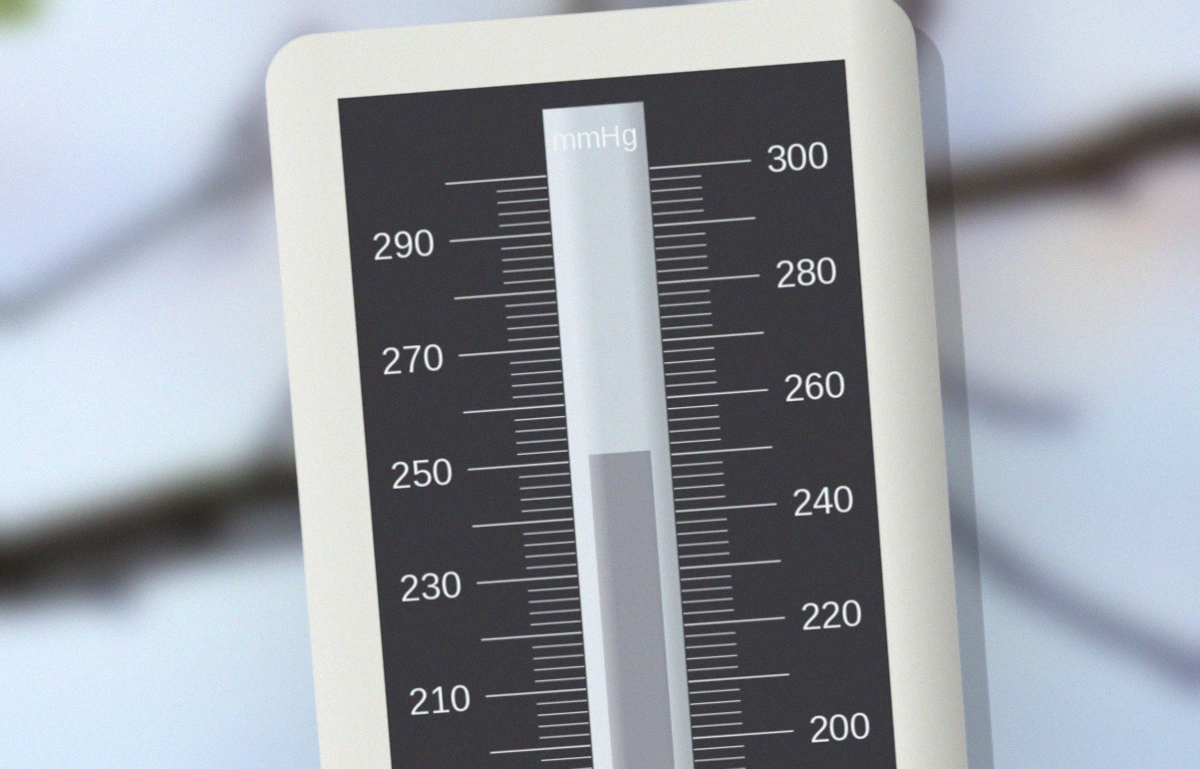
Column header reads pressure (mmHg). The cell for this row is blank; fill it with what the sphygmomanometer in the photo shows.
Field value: 251 mmHg
